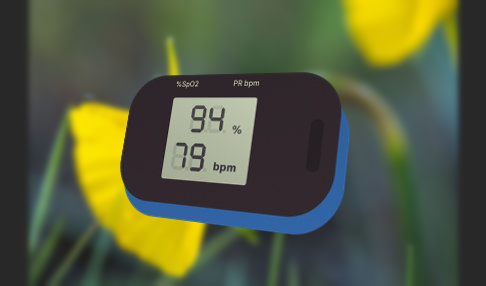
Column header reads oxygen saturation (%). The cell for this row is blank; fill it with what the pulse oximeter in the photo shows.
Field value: 94 %
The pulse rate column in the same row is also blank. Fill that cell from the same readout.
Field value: 79 bpm
